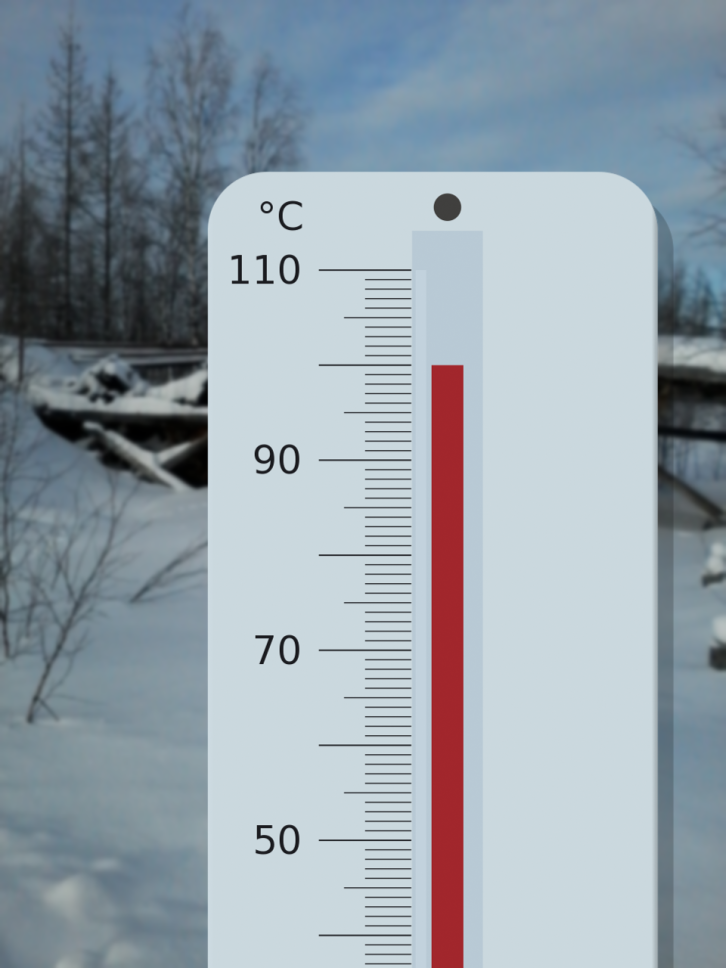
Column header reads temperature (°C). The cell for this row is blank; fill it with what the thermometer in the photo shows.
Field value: 100 °C
